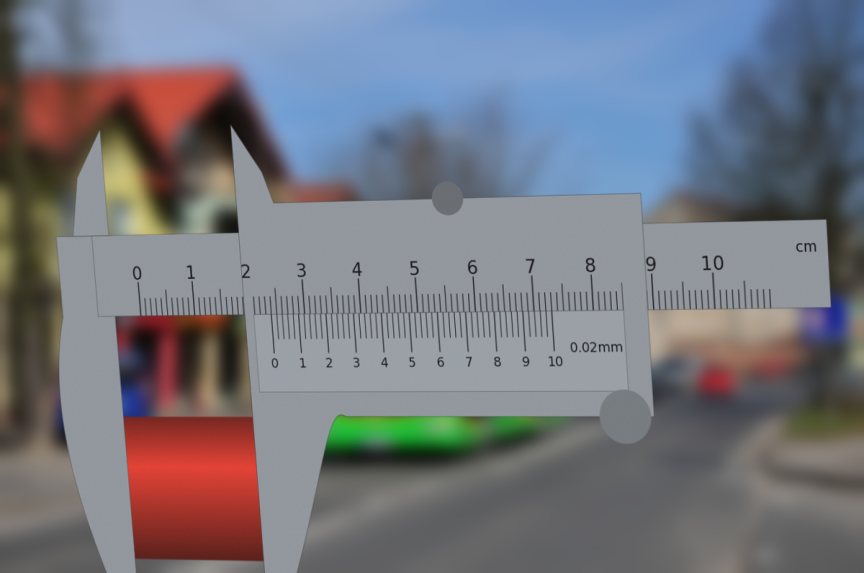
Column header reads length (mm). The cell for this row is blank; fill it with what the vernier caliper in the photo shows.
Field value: 24.0 mm
